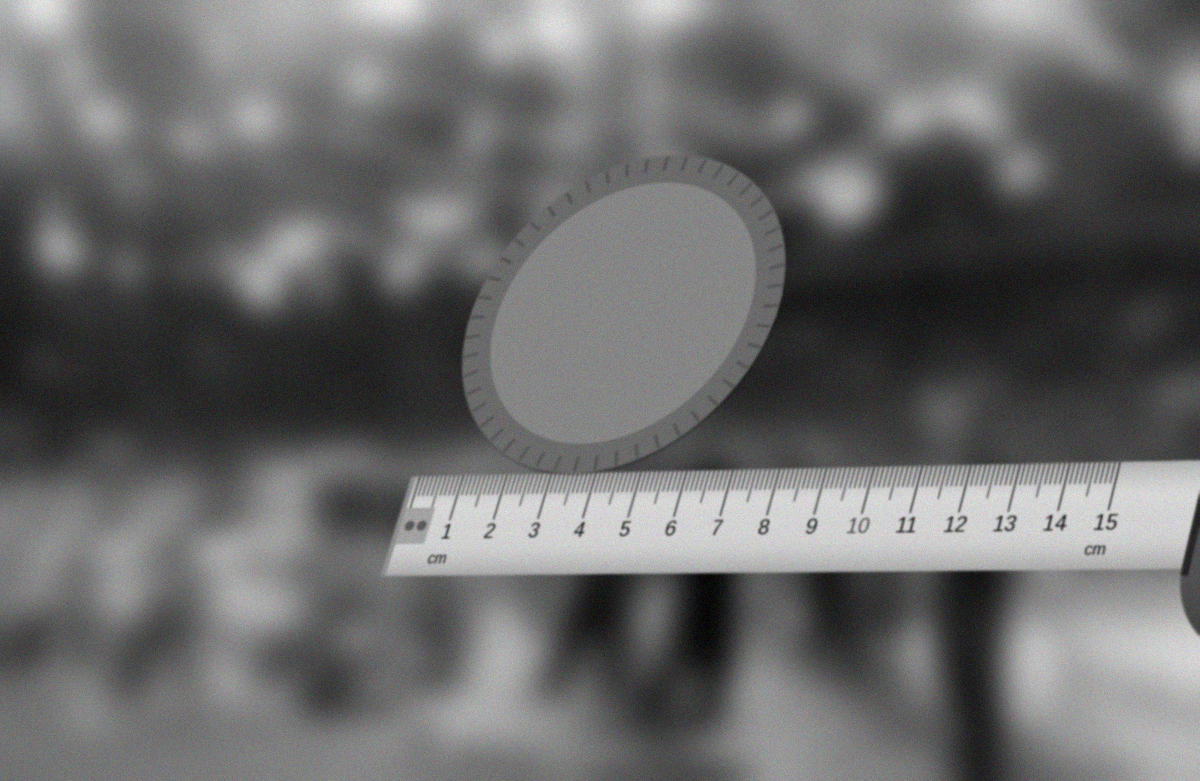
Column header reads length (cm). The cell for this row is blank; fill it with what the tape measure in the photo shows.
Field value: 7 cm
